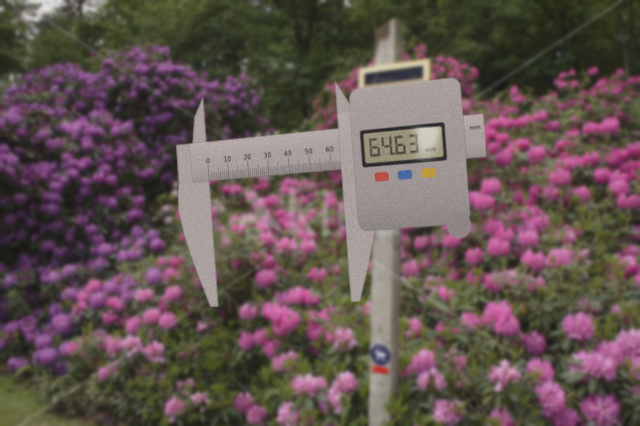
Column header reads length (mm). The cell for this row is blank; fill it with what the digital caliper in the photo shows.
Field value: 64.63 mm
